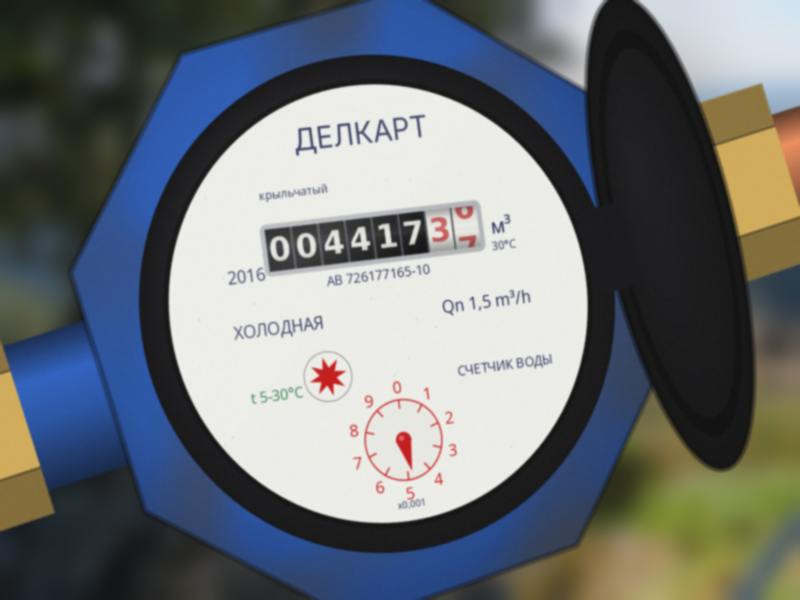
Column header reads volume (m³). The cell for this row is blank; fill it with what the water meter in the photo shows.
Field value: 4417.364 m³
